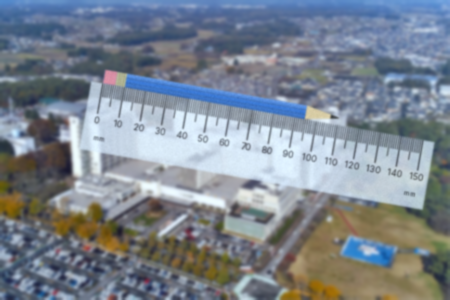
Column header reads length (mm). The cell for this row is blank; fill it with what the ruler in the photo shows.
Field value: 110 mm
